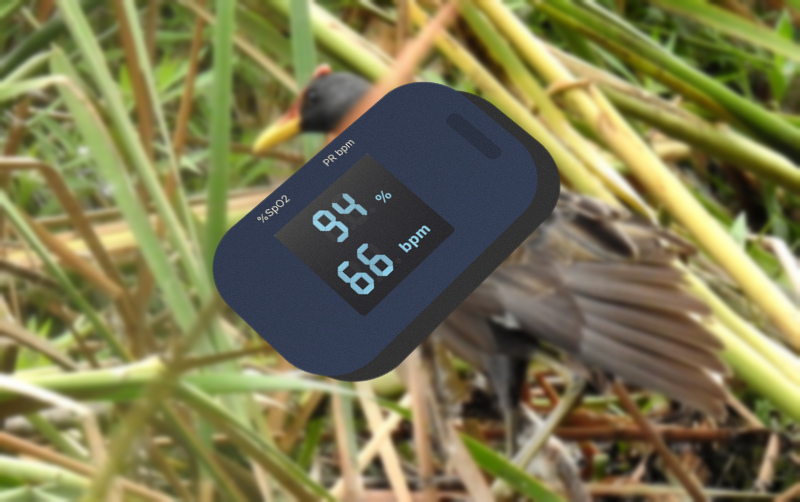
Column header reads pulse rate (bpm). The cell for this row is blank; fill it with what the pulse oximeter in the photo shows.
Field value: 66 bpm
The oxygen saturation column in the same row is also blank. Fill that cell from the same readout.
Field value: 94 %
